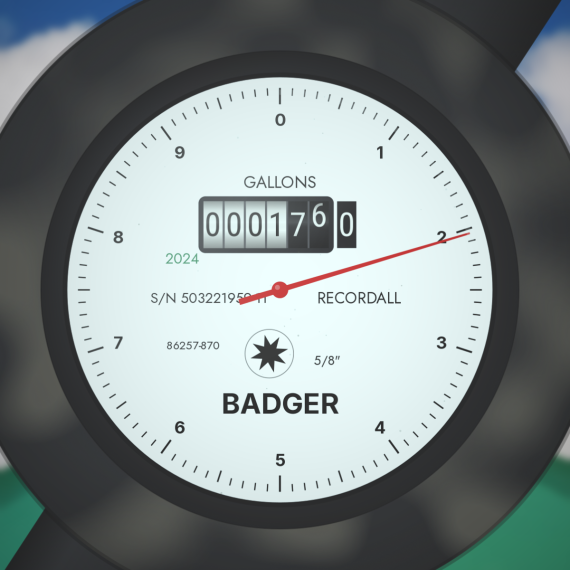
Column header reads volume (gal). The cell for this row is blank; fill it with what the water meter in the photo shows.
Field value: 1762.0 gal
